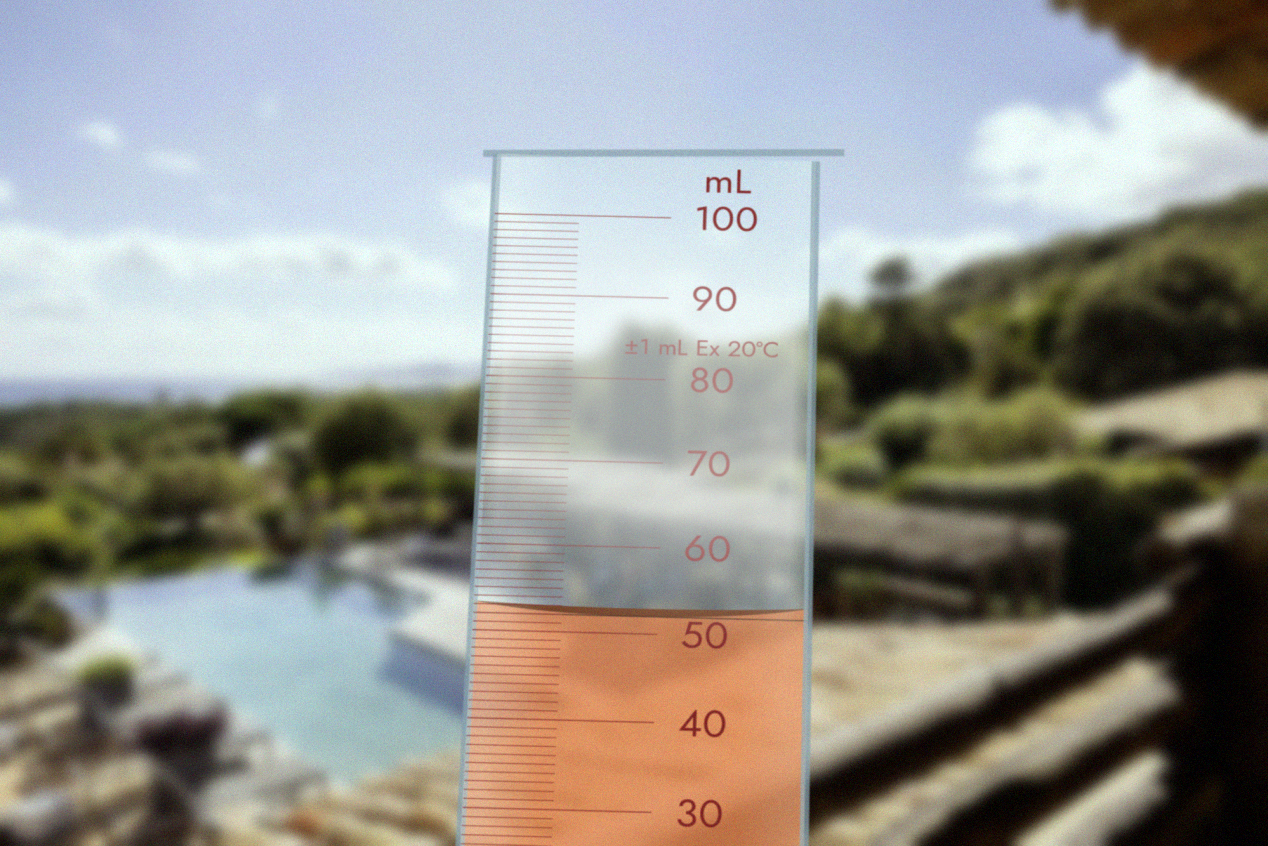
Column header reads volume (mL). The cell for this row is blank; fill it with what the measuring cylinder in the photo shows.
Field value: 52 mL
